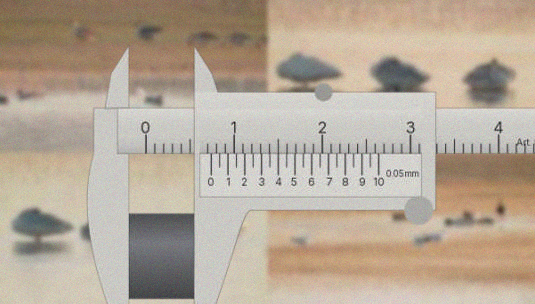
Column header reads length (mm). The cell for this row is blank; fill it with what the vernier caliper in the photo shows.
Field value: 7.4 mm
